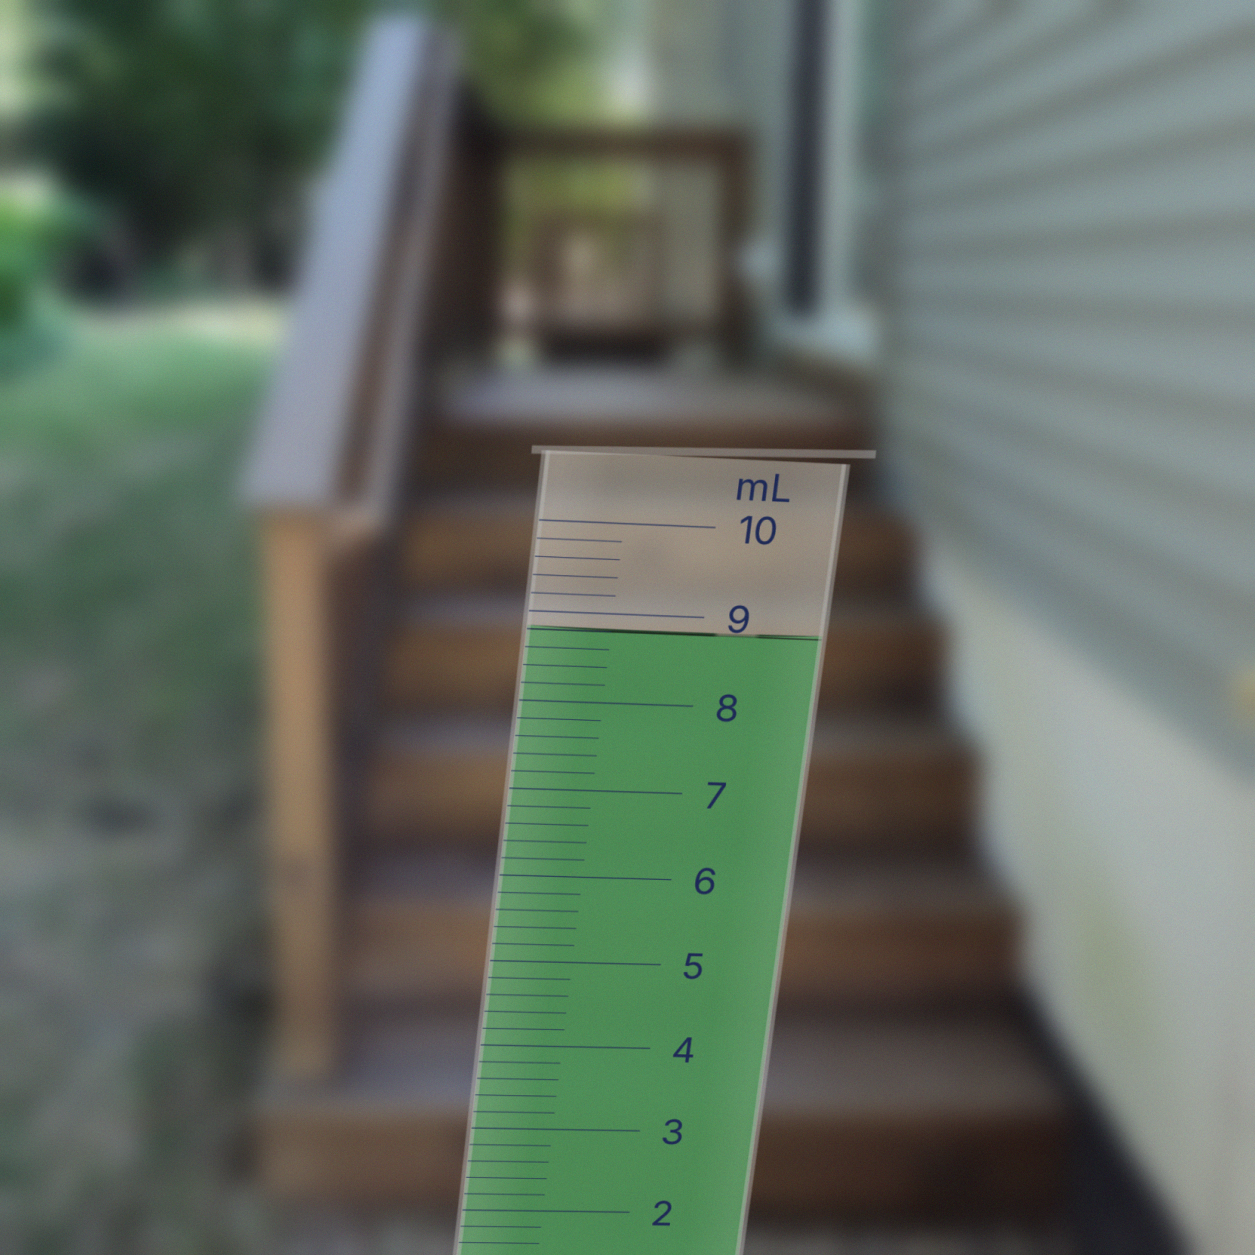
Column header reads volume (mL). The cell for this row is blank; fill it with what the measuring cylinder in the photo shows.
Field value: 8.8 mL
